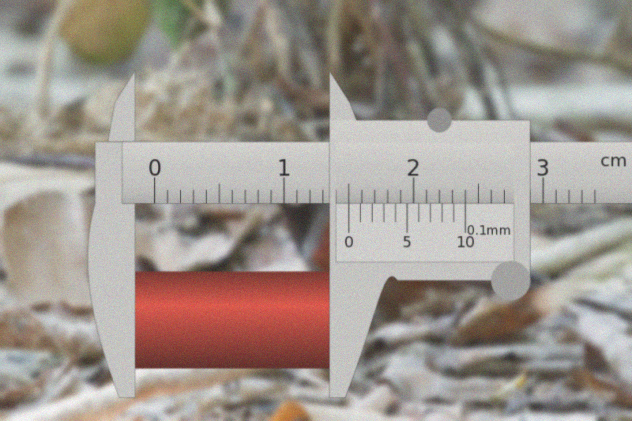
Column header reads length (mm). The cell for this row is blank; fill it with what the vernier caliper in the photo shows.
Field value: 15.0 mm
